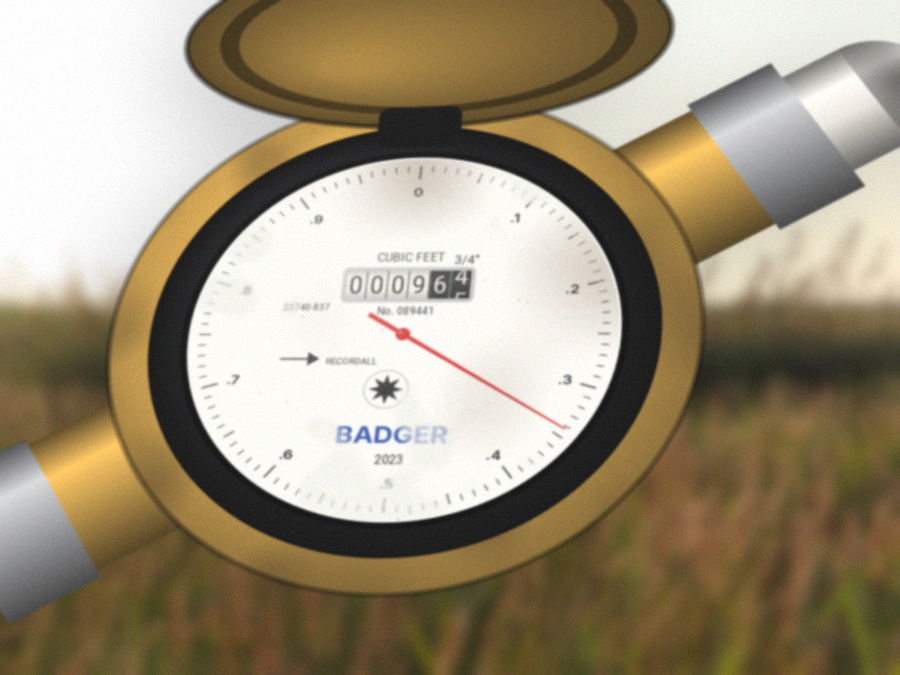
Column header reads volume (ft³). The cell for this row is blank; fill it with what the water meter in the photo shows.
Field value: 964.34 ft³
